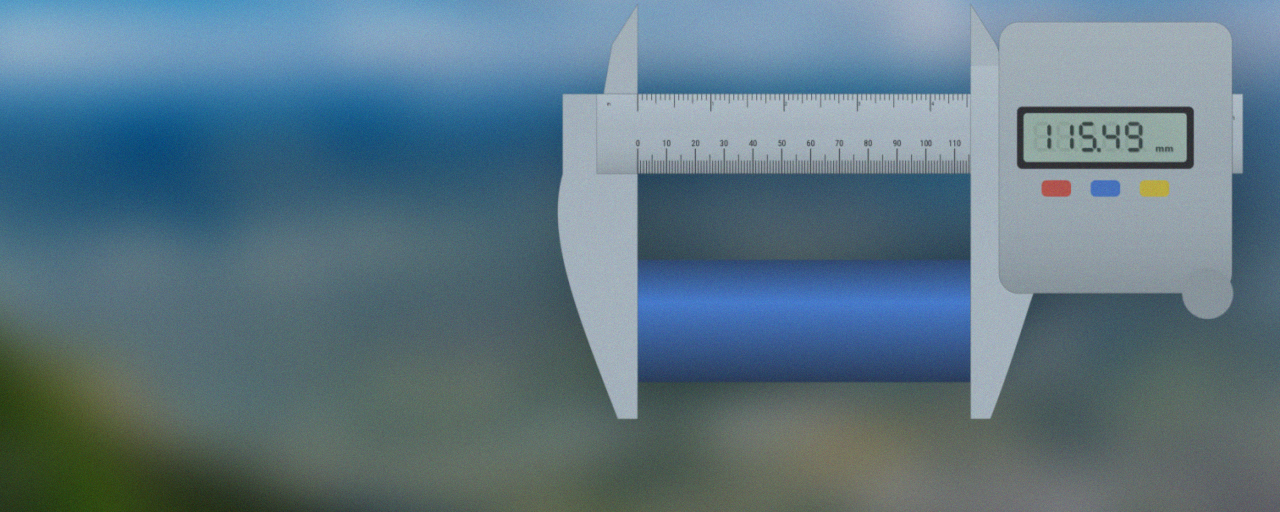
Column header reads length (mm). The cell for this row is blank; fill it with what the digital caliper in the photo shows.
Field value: 115.49 mm
